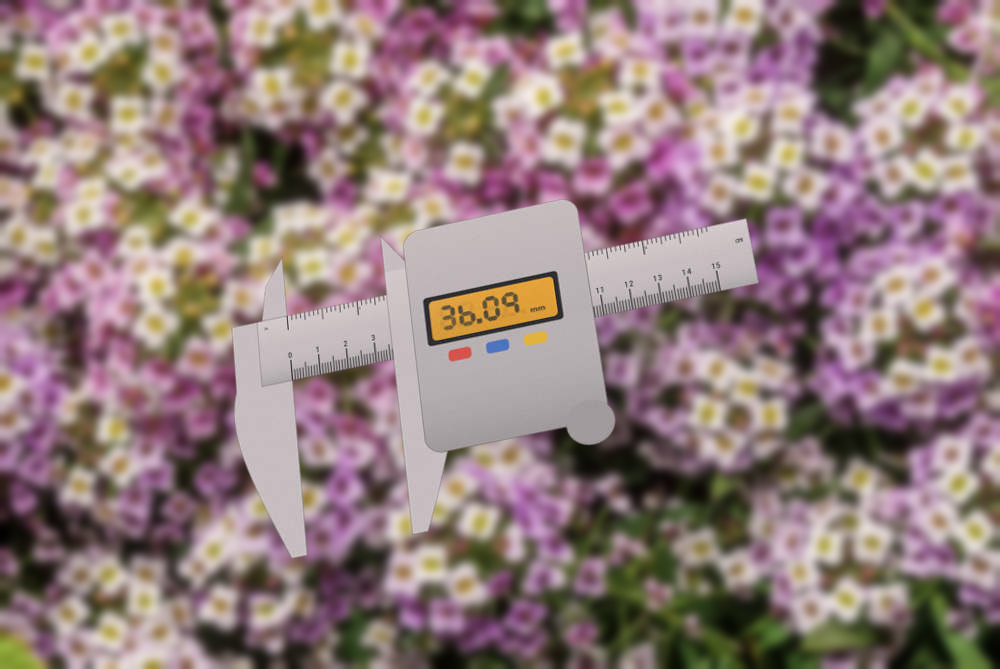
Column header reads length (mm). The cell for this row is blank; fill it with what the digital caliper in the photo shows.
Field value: 36.09 mm
